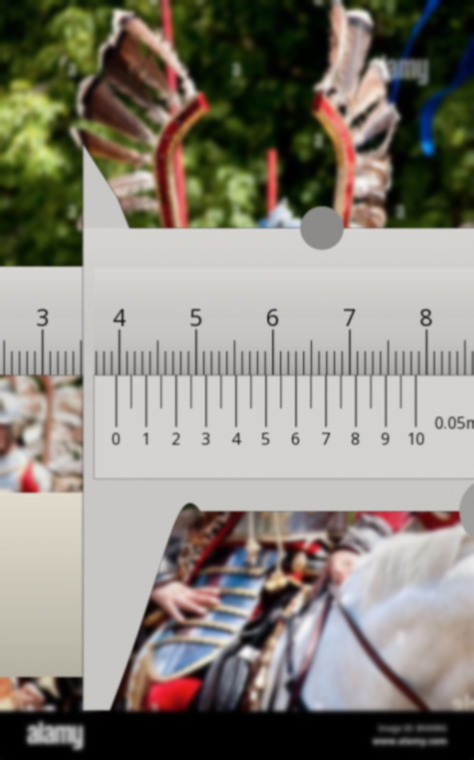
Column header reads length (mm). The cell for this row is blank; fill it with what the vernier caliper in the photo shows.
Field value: 39.6 mm
